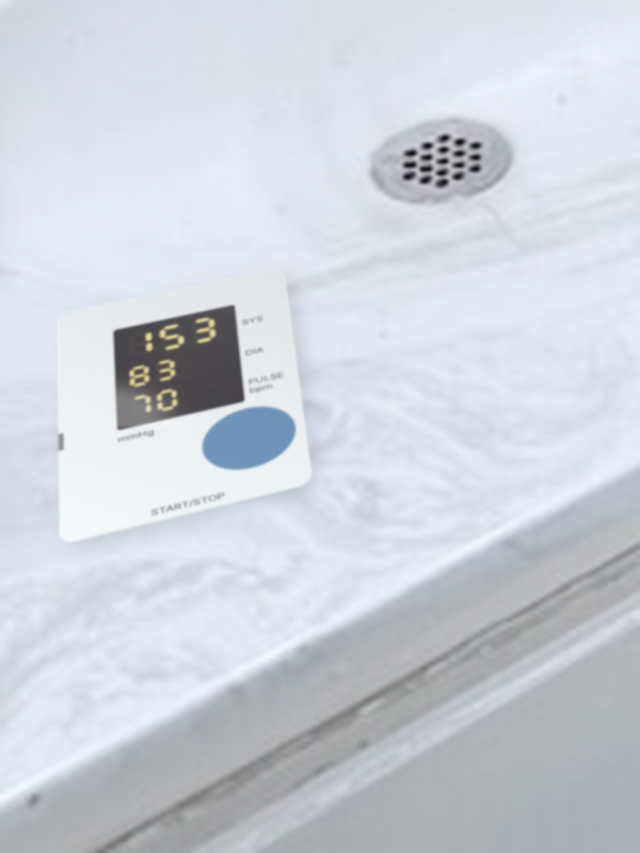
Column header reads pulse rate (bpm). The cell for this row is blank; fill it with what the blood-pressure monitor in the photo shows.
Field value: 70 bpm
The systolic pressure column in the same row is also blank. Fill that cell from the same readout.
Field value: 153 mmHg
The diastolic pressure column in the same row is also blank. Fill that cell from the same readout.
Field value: 83 mmHg
